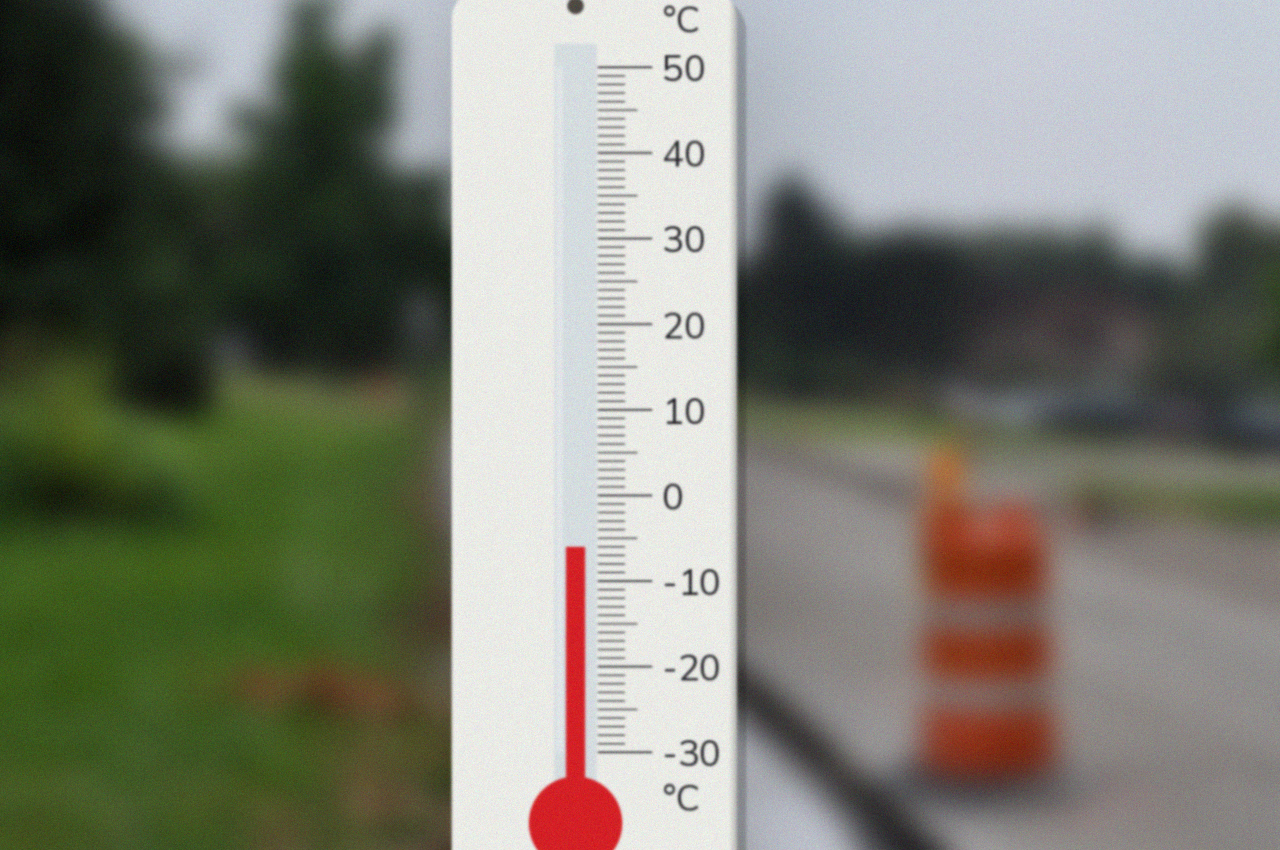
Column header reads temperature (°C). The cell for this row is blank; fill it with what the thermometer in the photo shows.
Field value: -6 °C
